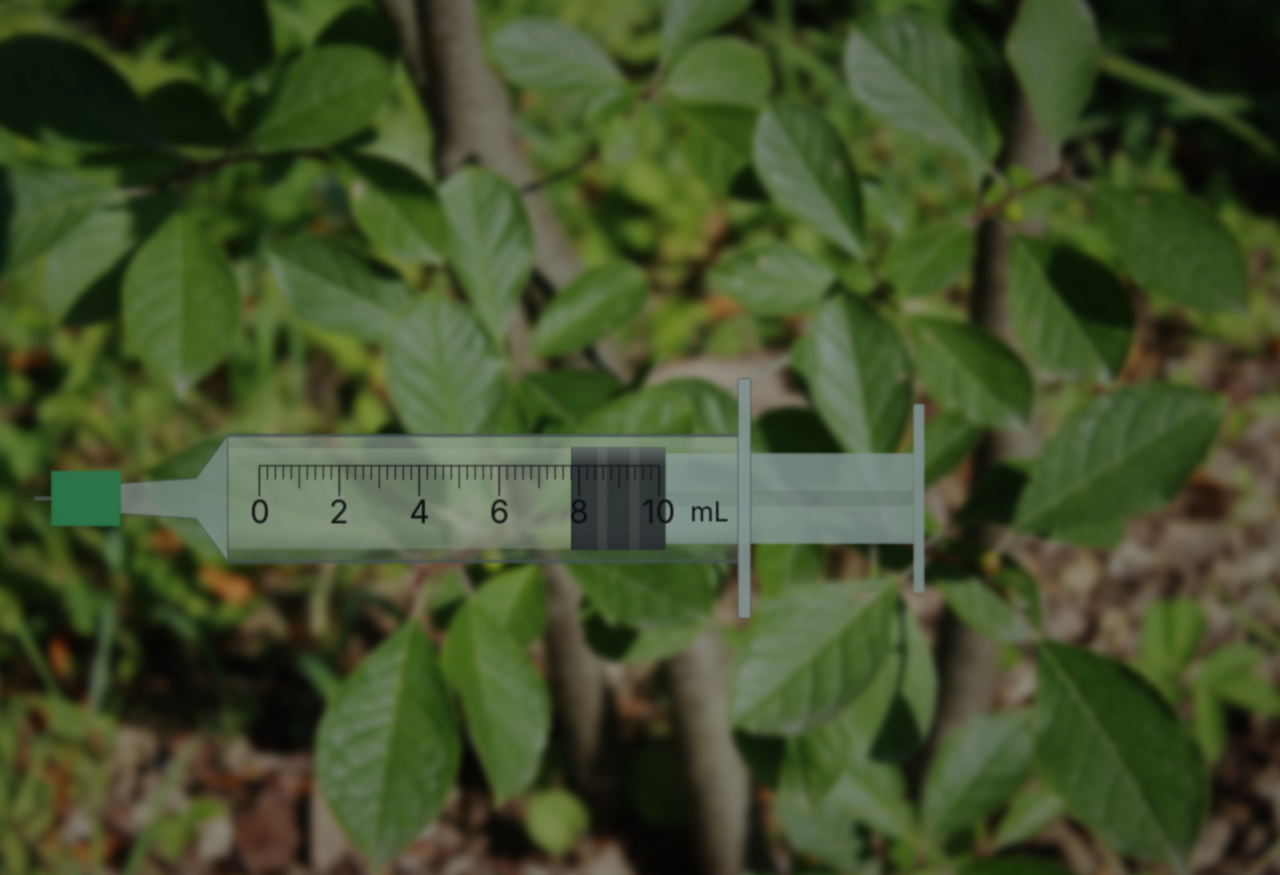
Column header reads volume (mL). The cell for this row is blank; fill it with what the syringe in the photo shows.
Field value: 7.8 mL
